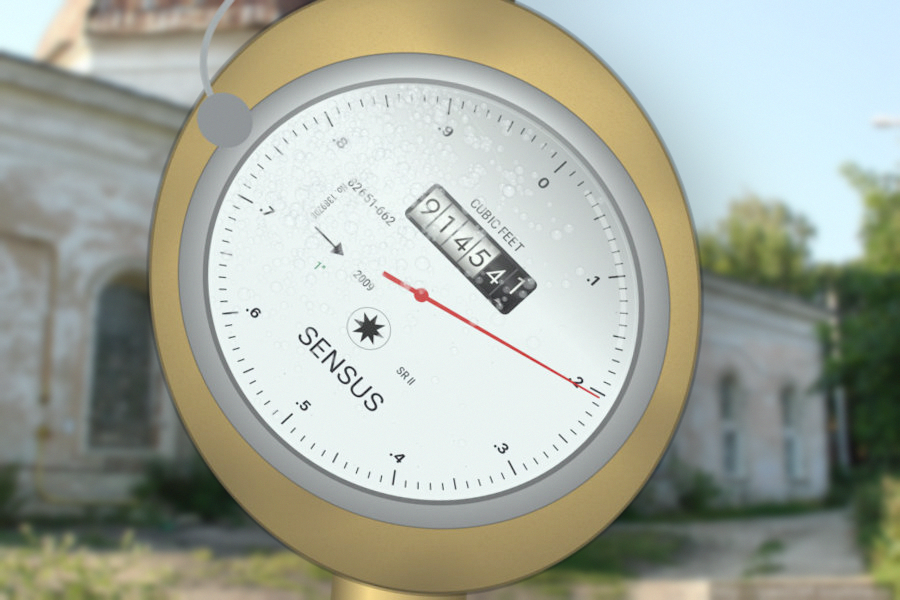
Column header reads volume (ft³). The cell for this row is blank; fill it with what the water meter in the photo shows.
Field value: 914541.20 ft³
